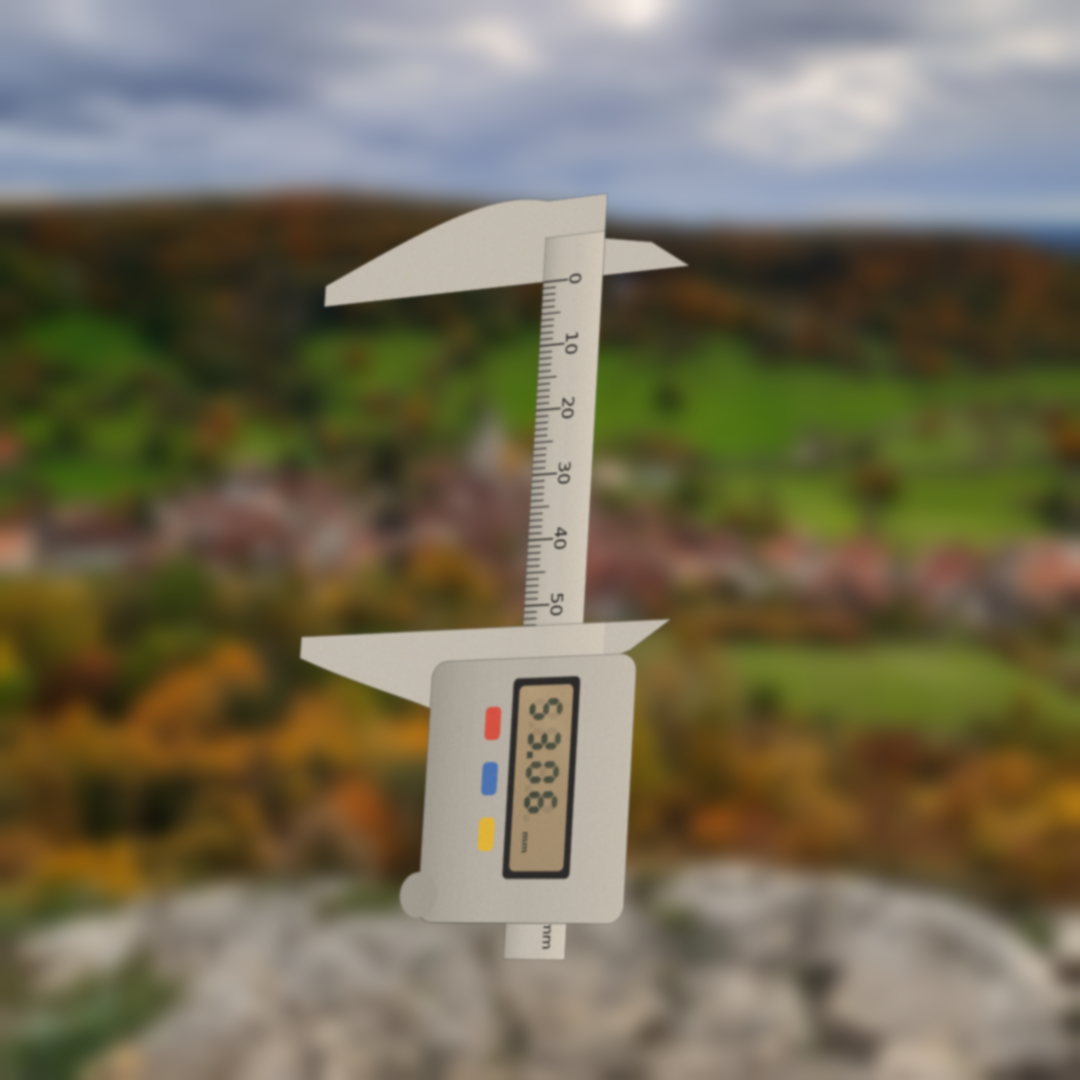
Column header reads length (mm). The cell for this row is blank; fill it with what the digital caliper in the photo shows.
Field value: 53.06 mm
